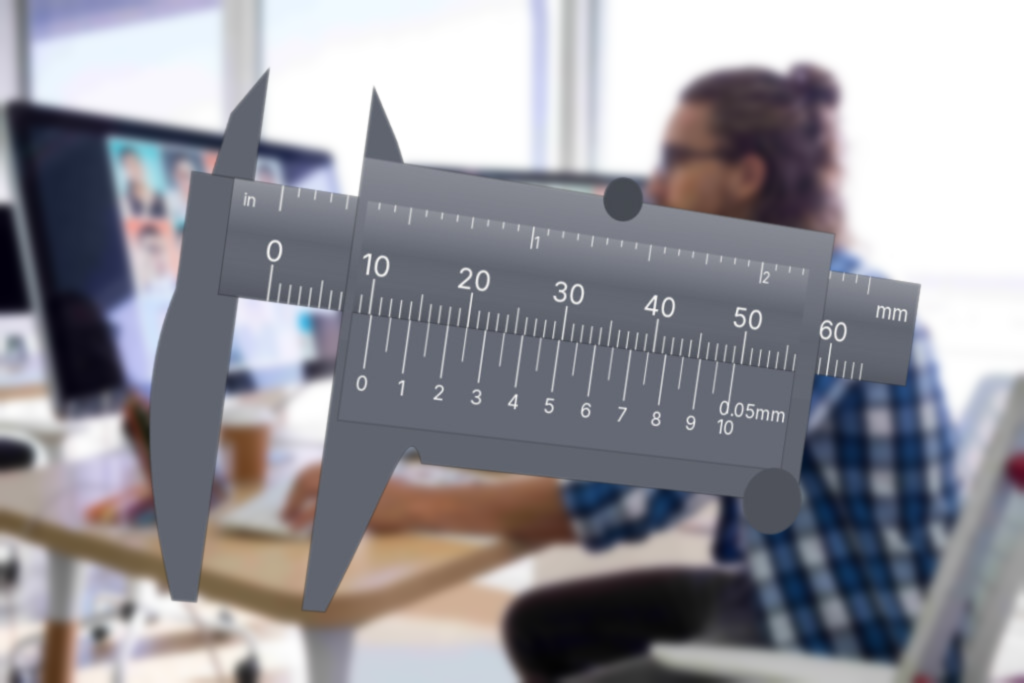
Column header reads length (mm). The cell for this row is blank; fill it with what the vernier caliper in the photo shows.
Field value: 10.2 mm
